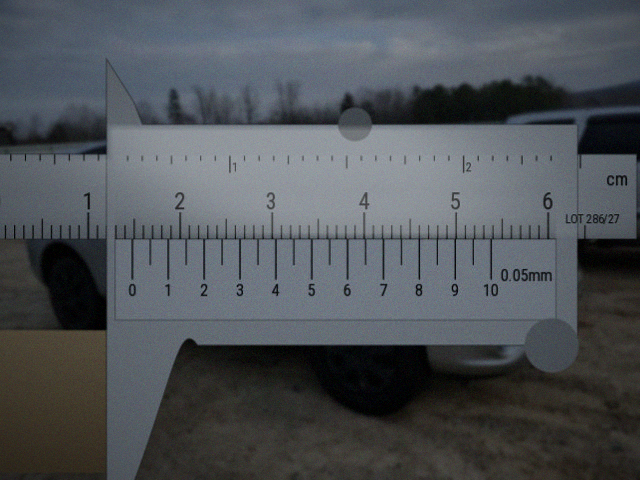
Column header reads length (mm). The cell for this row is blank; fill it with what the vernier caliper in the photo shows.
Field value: 14.8 mm
